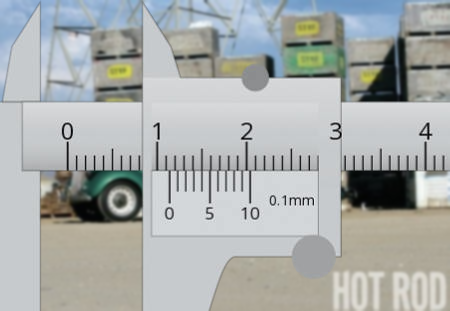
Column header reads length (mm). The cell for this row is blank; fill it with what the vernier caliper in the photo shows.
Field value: 11.4 mm
